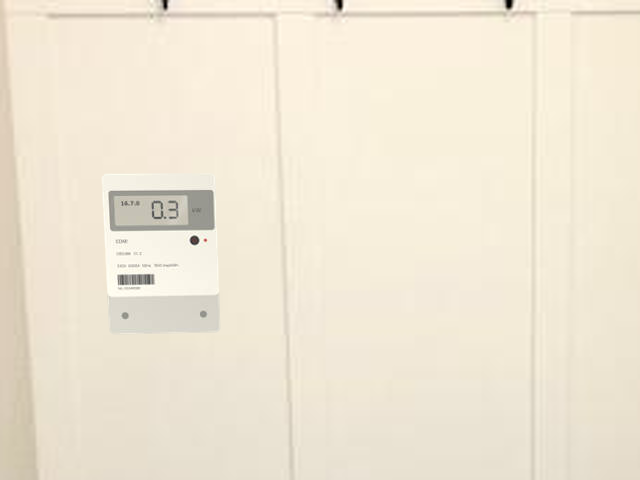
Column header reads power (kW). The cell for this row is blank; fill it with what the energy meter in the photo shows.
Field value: 0.3 kW
